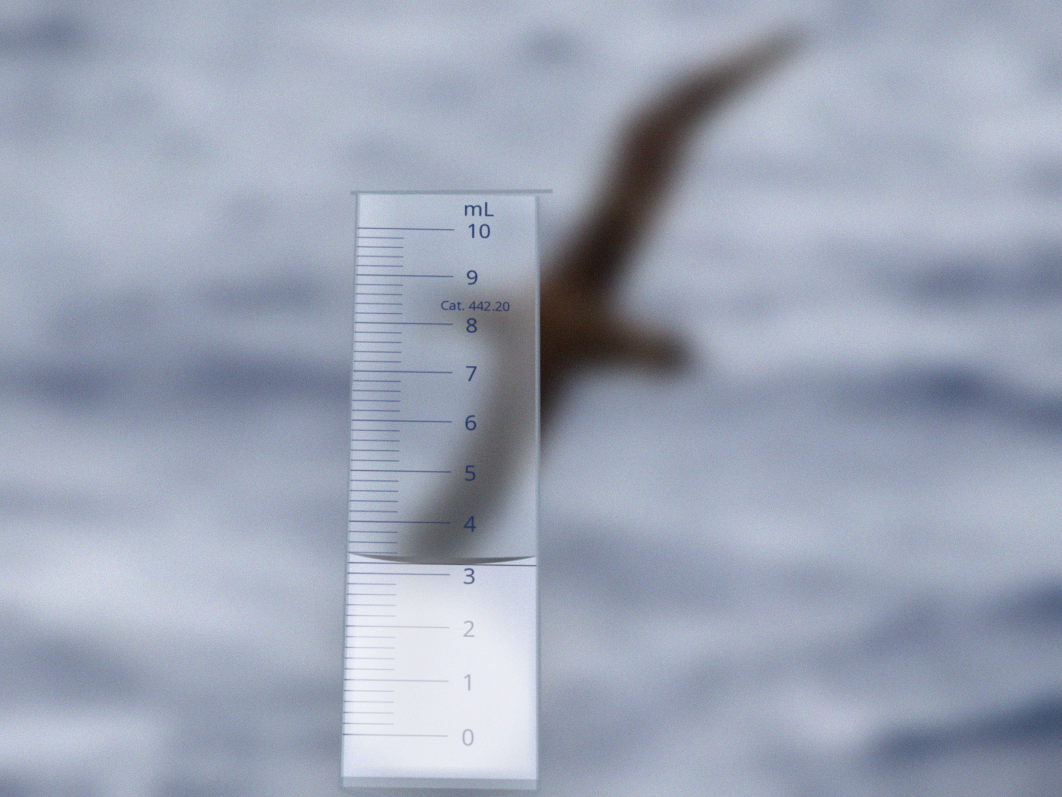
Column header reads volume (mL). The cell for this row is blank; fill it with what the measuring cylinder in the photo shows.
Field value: 3.2 mL
